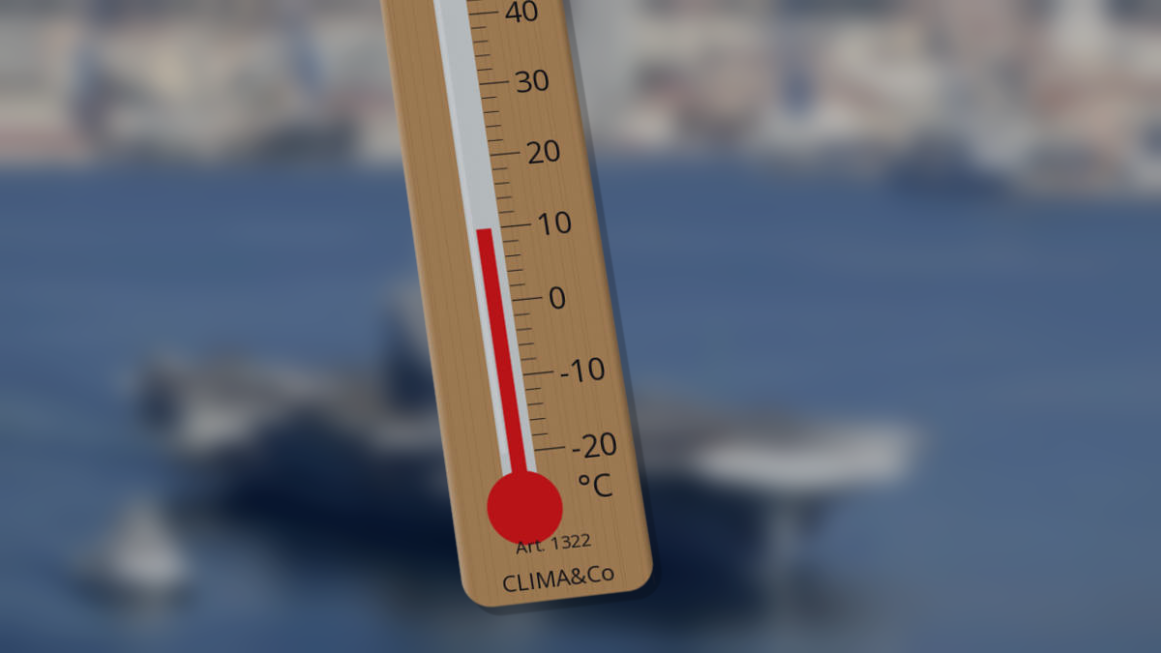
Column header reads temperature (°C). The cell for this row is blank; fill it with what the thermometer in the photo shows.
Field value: 10 °C
